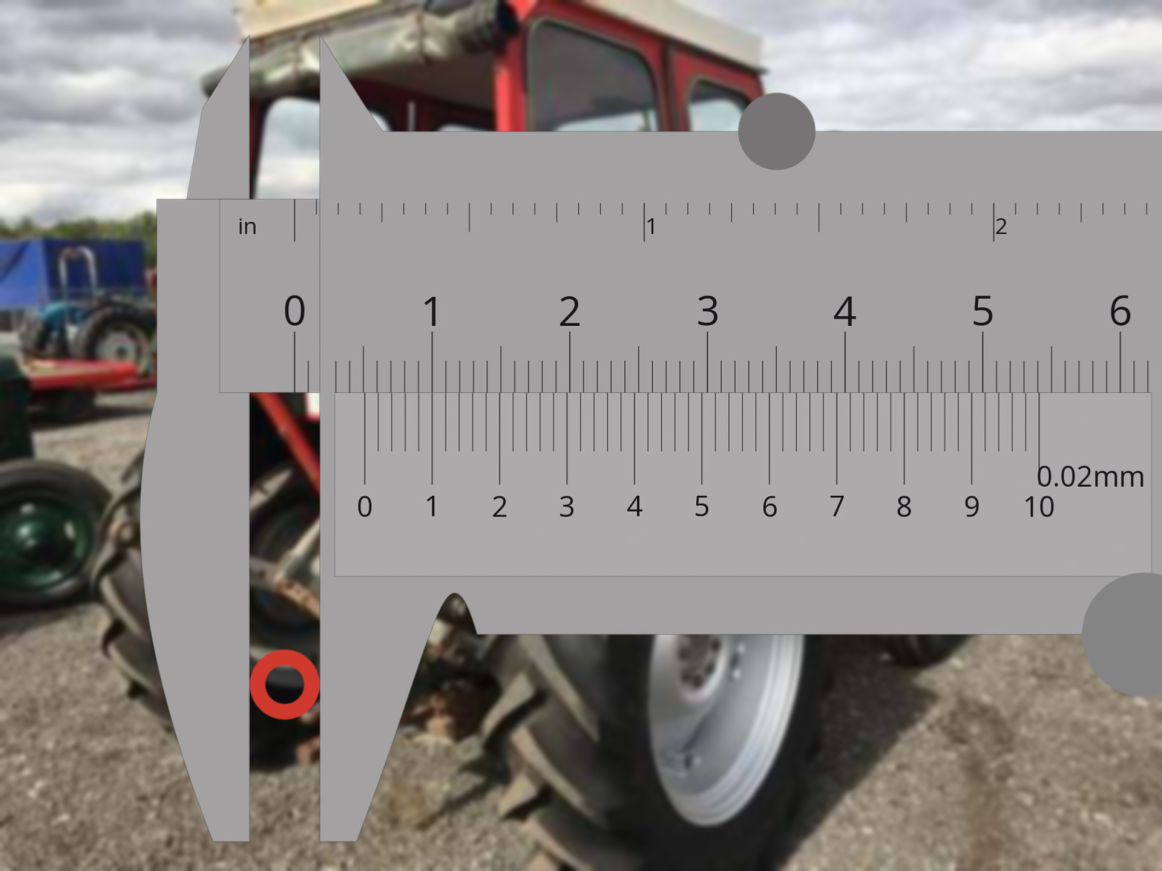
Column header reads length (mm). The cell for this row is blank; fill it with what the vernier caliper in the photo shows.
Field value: 5.1 mm
